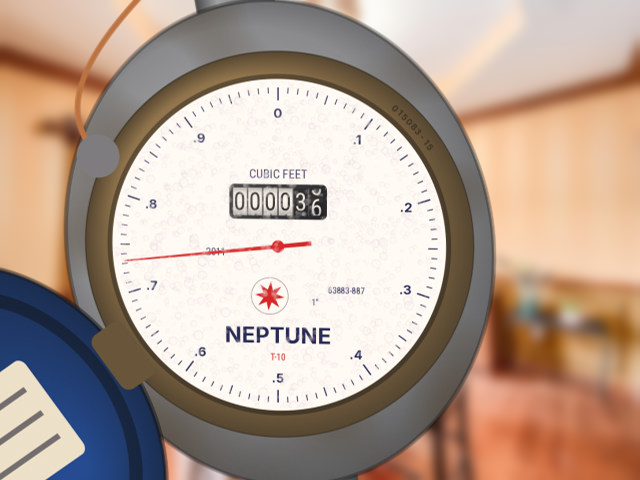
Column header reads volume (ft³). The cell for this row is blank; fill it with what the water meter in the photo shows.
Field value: 35.73 ft³
